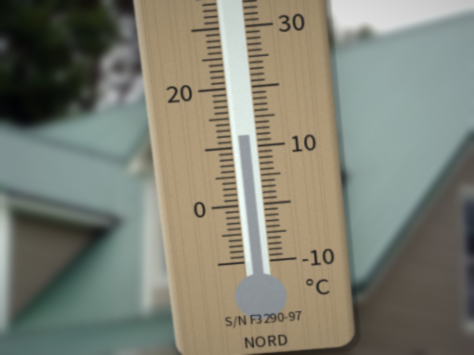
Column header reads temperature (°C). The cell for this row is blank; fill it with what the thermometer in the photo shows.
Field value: 12 °C
